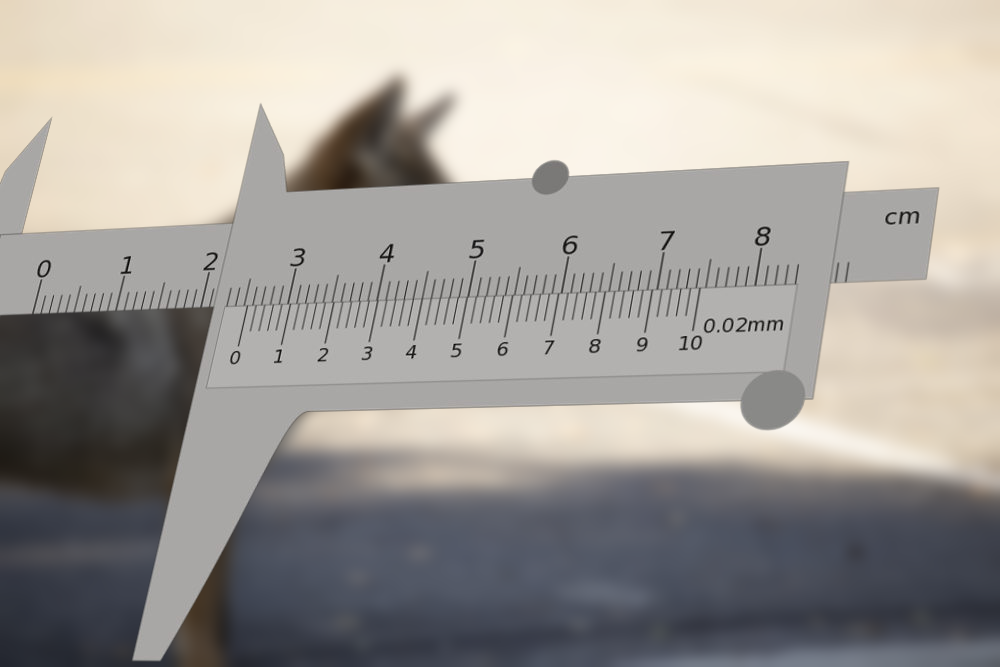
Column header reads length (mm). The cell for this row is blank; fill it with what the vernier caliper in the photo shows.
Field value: 25.4 mm
